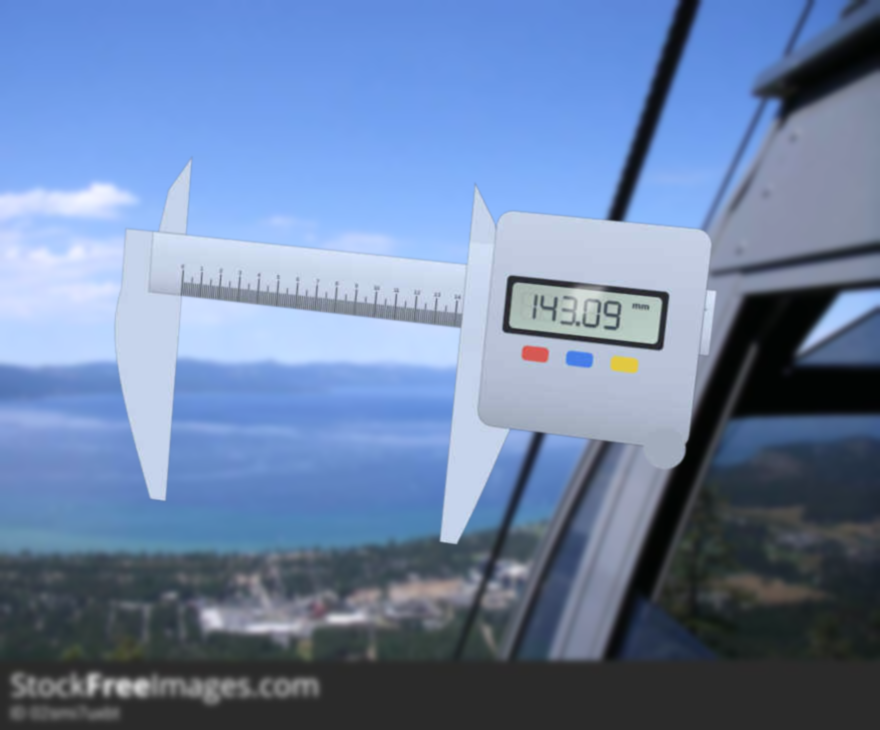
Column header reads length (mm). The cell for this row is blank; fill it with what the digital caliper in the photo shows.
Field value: 143.09 mm
